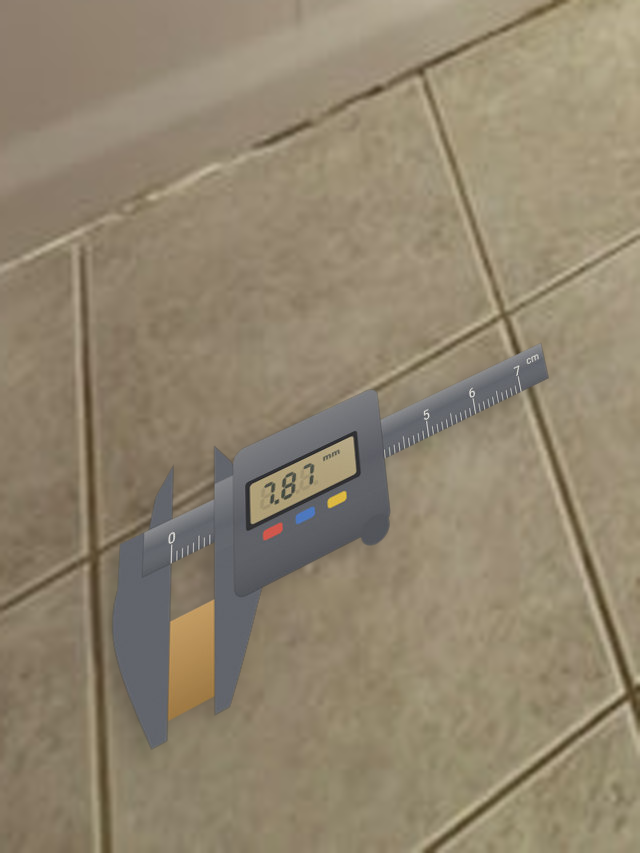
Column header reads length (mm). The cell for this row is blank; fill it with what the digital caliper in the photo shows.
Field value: 7.87 mm
